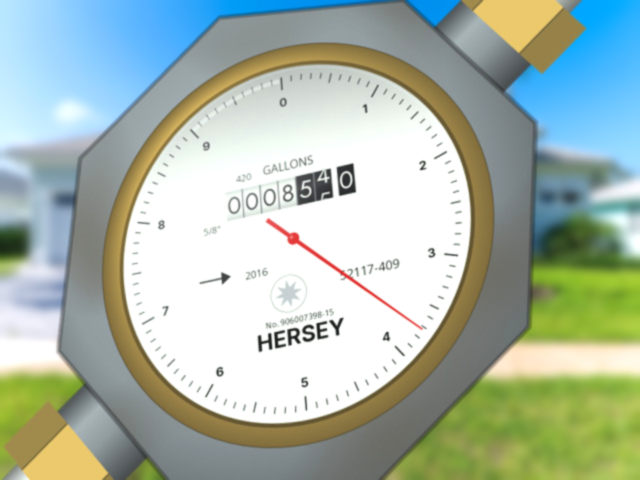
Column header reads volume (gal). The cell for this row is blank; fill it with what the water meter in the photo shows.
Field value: 8543.7 gal
